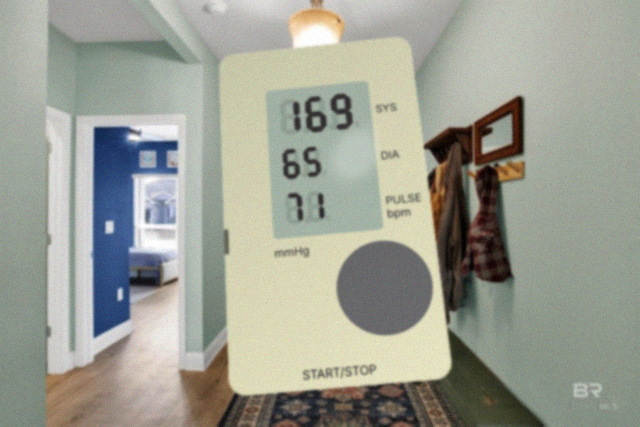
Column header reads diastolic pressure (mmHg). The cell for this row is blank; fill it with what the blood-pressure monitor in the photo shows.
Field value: 65 mmHg
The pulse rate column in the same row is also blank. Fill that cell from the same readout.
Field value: 71 bpm
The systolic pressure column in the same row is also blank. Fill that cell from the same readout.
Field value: 169 mmHg
